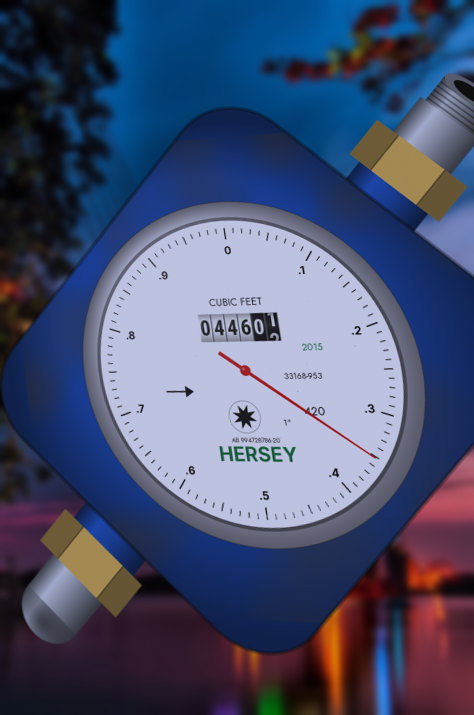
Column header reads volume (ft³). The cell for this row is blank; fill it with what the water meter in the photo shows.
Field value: 44601.35 ft³
